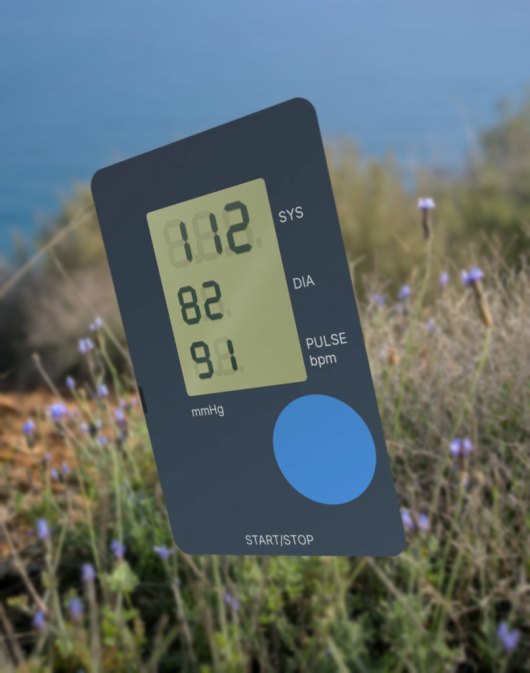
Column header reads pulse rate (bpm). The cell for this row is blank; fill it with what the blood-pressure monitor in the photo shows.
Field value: 91 bpm
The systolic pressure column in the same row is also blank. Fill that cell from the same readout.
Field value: 112 mmHg
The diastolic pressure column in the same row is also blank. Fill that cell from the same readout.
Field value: 82 mmHg
